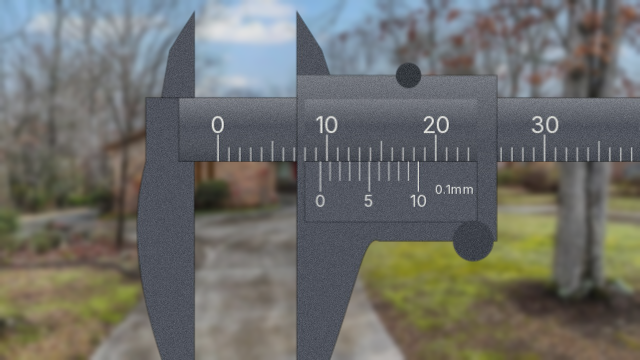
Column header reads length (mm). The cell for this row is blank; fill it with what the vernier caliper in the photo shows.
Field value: 9.4 mm
